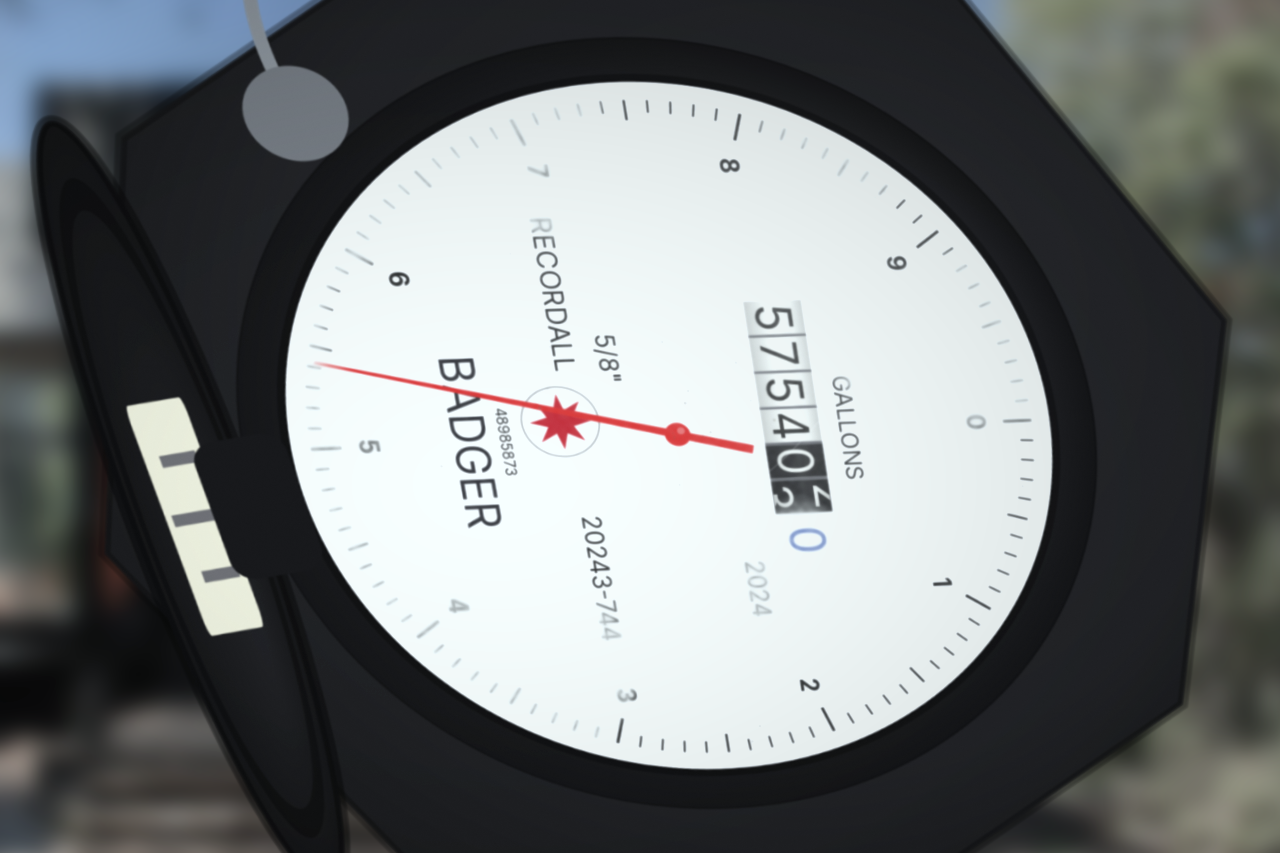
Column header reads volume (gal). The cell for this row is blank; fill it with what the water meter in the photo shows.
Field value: 5754025.4 gal
